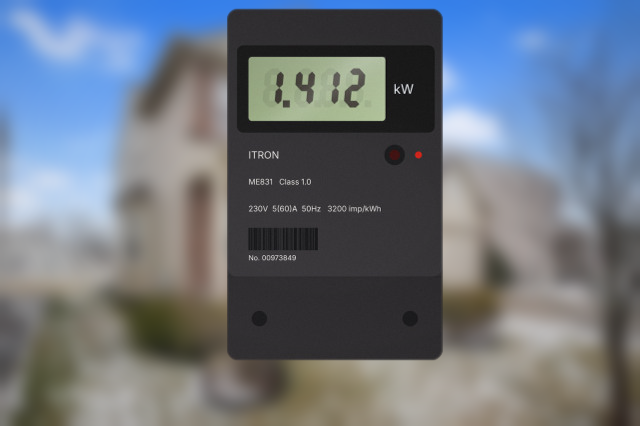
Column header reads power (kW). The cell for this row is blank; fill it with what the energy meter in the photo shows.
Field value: 1.412 kW
